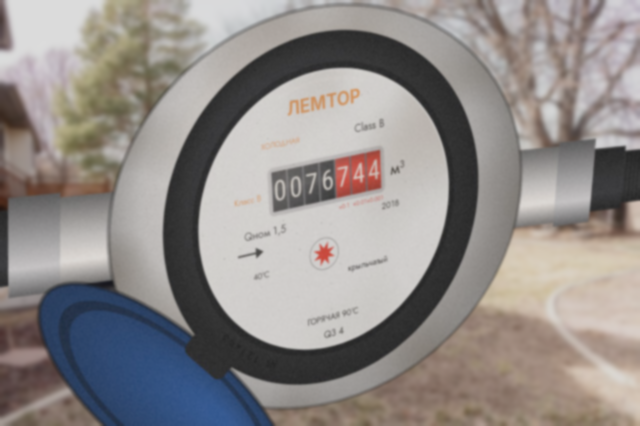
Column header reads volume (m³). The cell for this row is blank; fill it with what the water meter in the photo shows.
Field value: 76.744 m³
